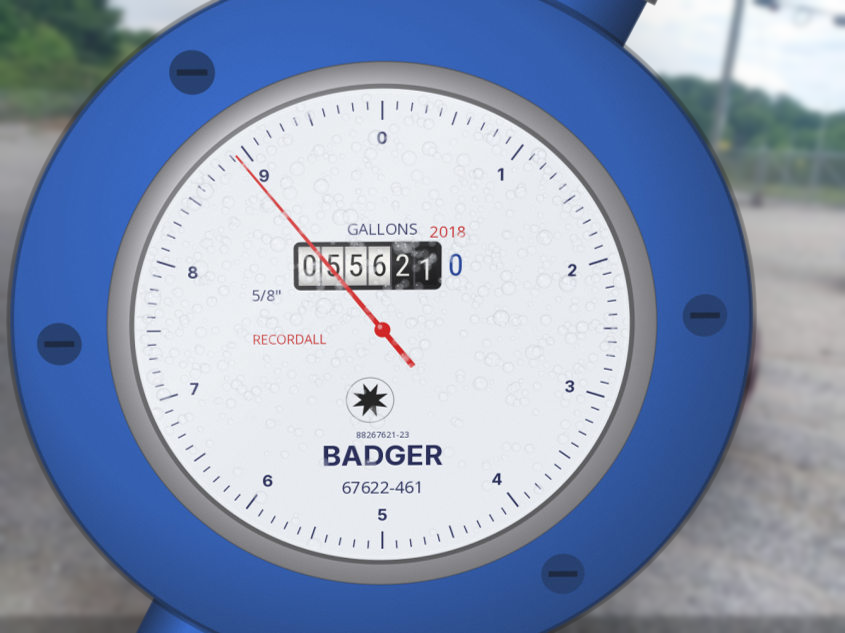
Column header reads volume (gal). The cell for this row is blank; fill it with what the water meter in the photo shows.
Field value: 556208.9 gal
